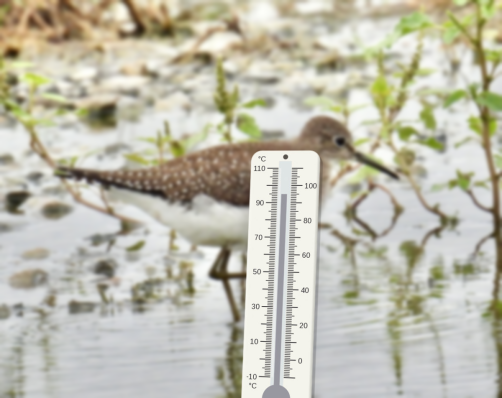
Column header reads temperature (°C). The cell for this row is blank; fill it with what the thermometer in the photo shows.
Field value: 95 °C
